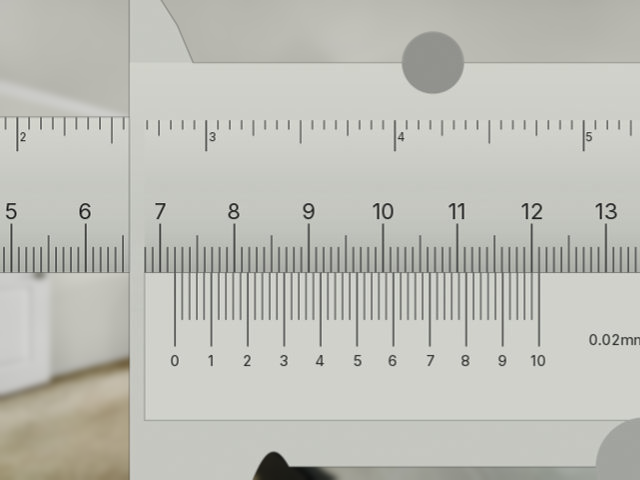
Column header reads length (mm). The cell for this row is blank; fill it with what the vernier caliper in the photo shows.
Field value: 72.0 mm
